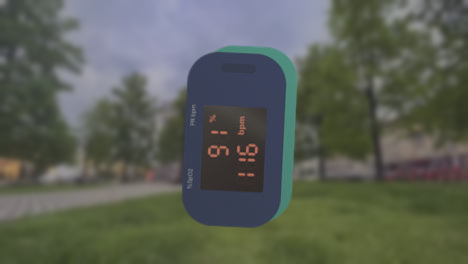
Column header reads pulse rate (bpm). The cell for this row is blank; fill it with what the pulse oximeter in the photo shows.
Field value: 116 bpm
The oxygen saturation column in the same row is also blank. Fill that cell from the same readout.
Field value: 91 %
